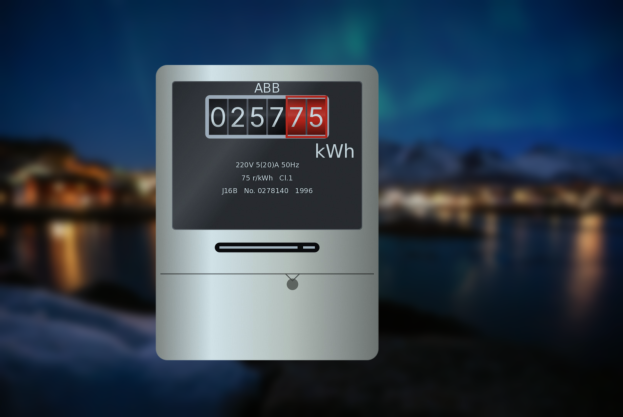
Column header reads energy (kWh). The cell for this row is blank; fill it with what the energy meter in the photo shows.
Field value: 257.75 kWh
